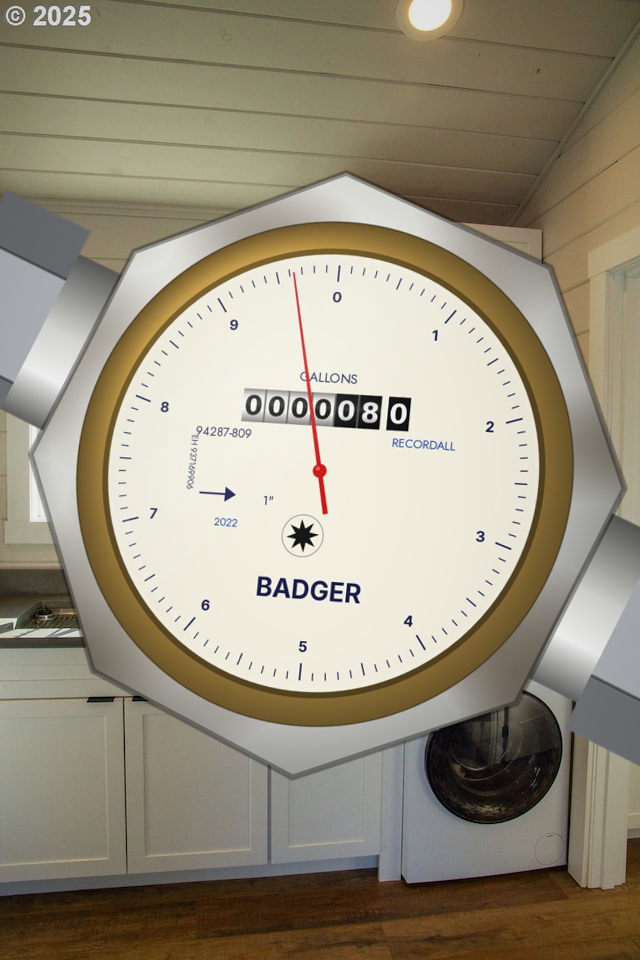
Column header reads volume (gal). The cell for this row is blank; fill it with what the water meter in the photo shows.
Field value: 79.6 gal
